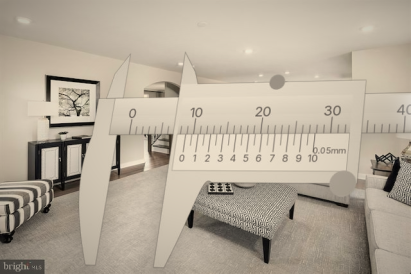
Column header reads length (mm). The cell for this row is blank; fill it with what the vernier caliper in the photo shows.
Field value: 8.8 mm
